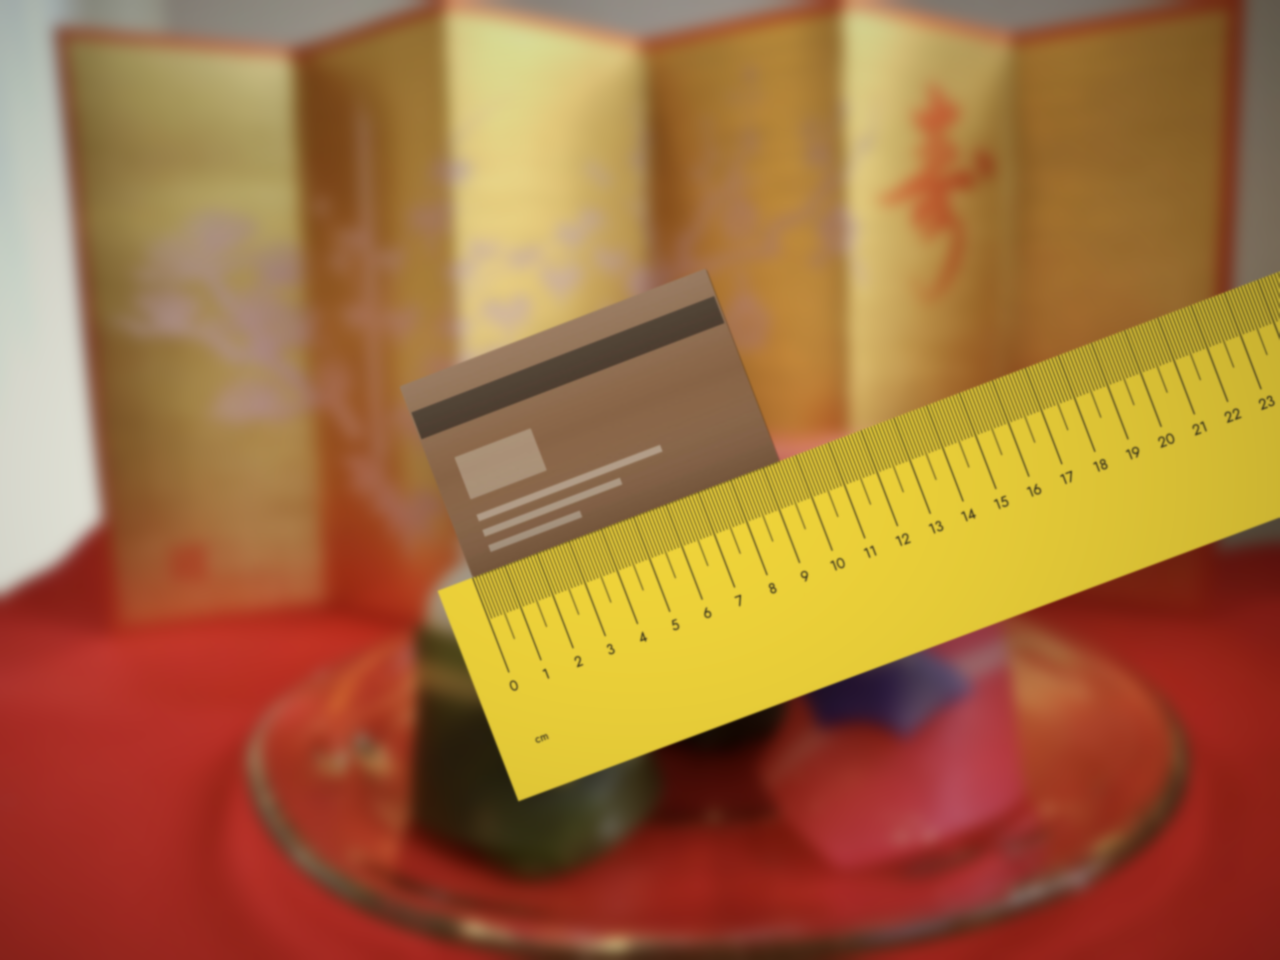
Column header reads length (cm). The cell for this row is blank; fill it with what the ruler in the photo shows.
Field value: 9.5 cm
